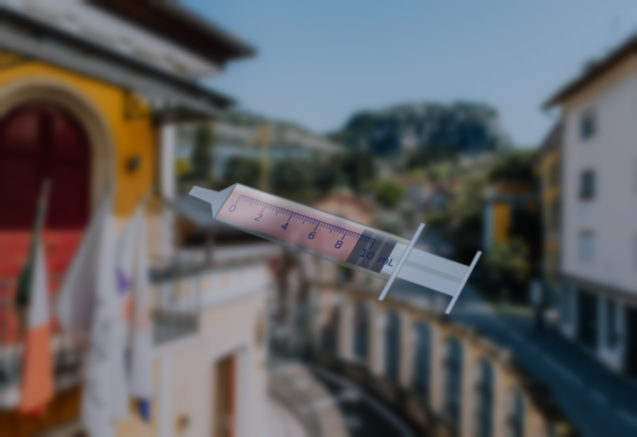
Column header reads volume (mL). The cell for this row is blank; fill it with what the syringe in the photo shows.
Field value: 9 mL
